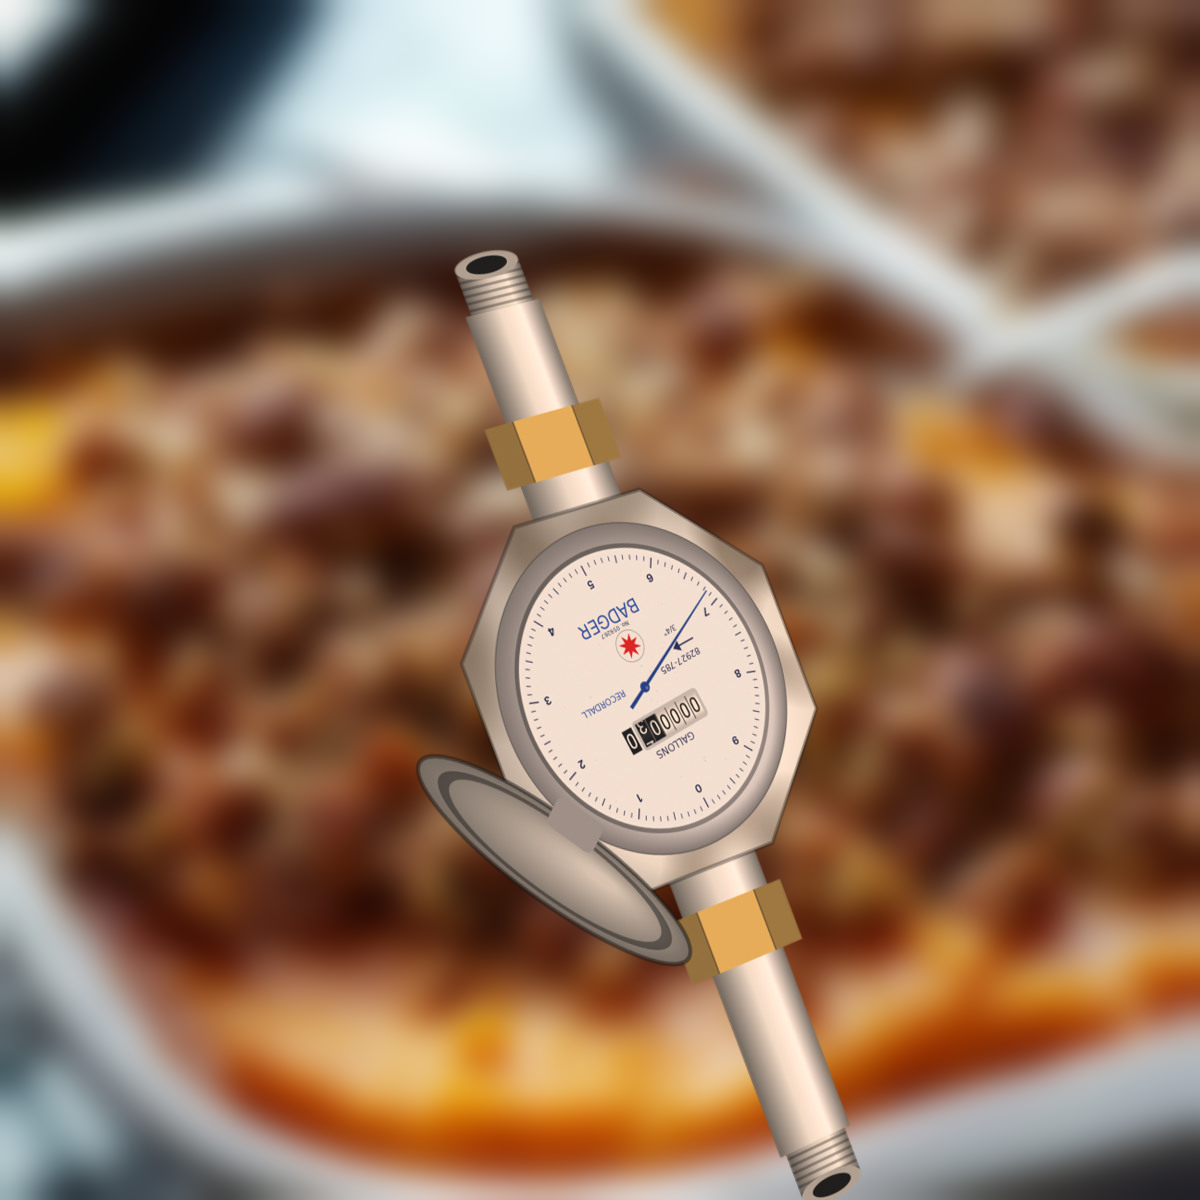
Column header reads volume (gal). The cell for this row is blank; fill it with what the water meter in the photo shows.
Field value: 26.8 gal
